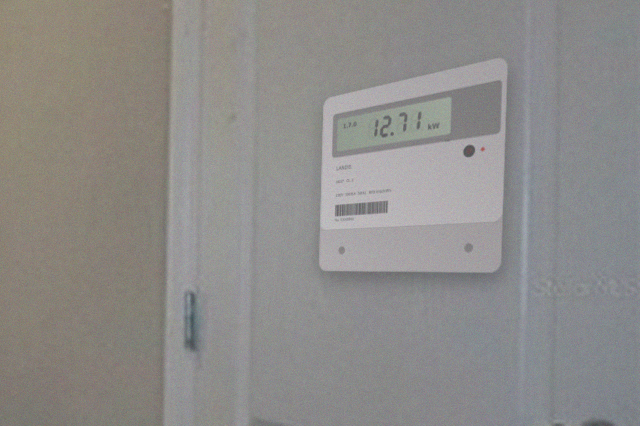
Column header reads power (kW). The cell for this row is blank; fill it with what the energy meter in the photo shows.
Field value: 12.71 kW
